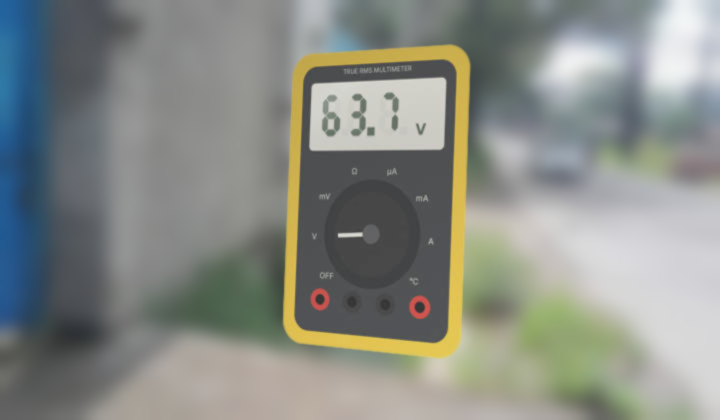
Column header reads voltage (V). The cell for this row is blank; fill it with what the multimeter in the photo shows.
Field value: 63.7 V
